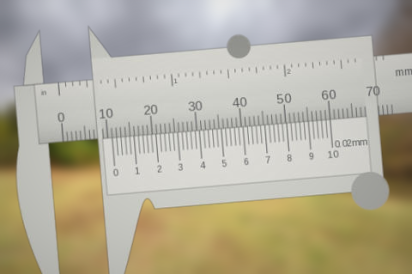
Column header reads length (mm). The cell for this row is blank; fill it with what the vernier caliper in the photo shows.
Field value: 11.0 mm
